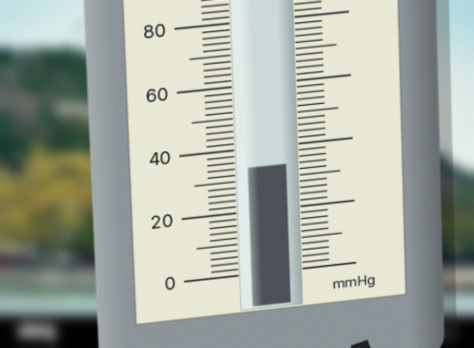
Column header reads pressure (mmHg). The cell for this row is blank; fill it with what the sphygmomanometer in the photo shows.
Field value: 34 mmHg
